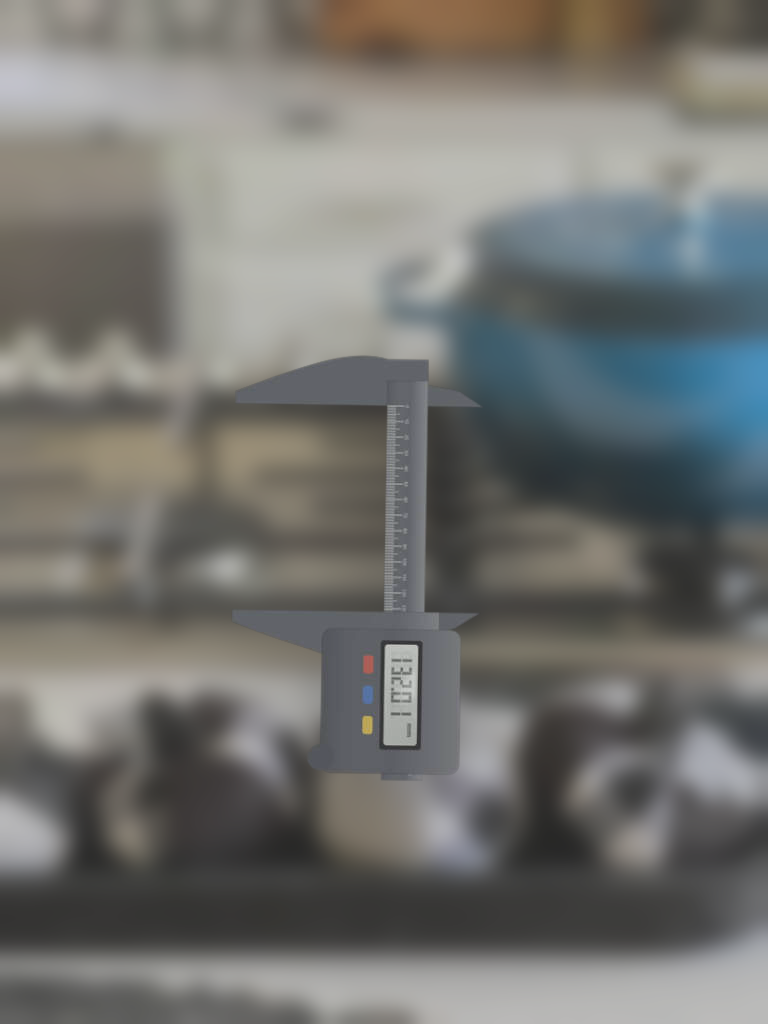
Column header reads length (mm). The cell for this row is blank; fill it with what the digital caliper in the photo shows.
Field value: 132.01 mm
